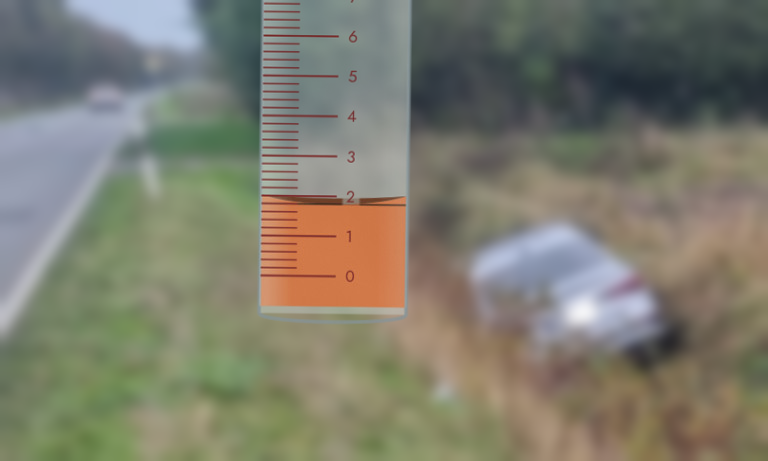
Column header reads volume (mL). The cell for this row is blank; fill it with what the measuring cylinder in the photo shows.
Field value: 1.8 mL
